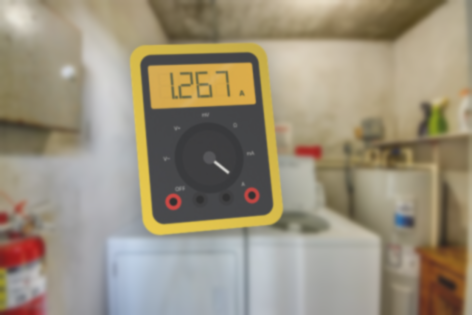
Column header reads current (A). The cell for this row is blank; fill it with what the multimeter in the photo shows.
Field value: 1.267 A
